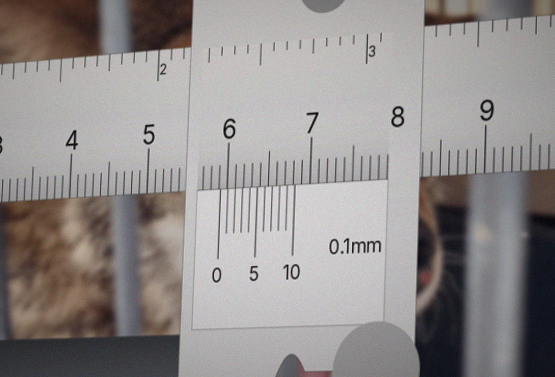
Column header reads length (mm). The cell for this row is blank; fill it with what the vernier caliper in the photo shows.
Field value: 59.2 mm
